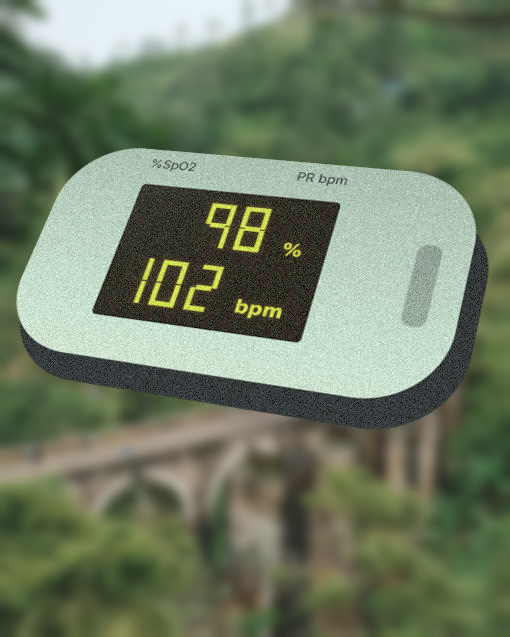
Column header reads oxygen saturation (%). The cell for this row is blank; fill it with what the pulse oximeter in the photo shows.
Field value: 98 %
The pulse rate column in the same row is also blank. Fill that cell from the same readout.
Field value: 102 bpm
